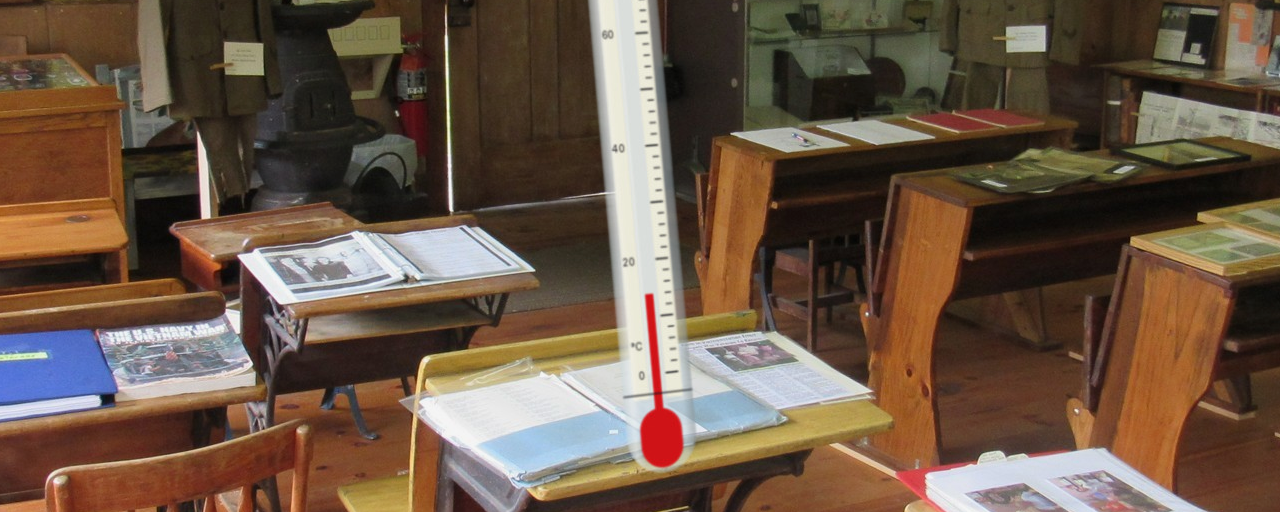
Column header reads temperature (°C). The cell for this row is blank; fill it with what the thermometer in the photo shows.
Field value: 14 °C
